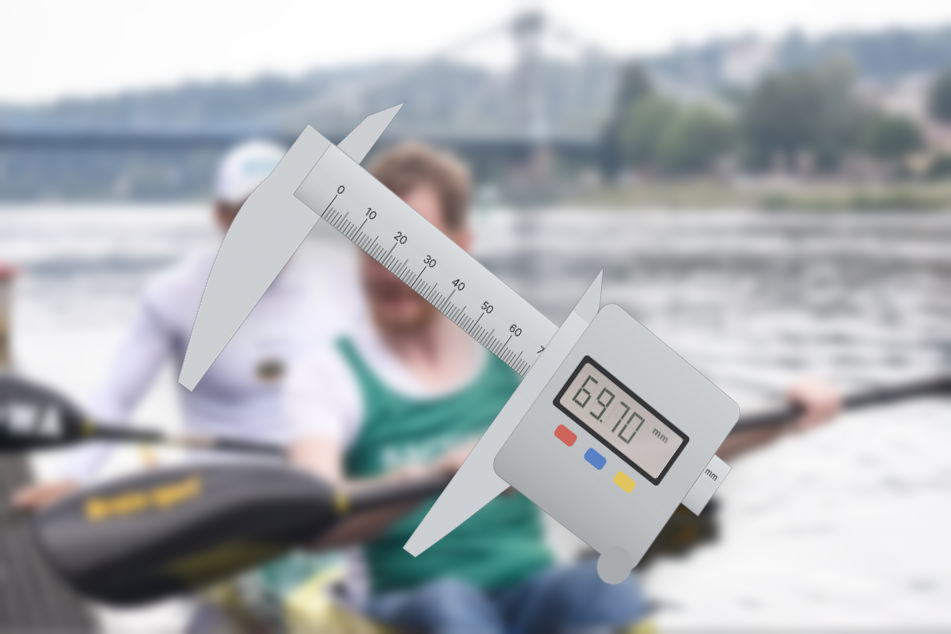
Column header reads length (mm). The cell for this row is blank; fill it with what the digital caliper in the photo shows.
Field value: 69.70 mm
